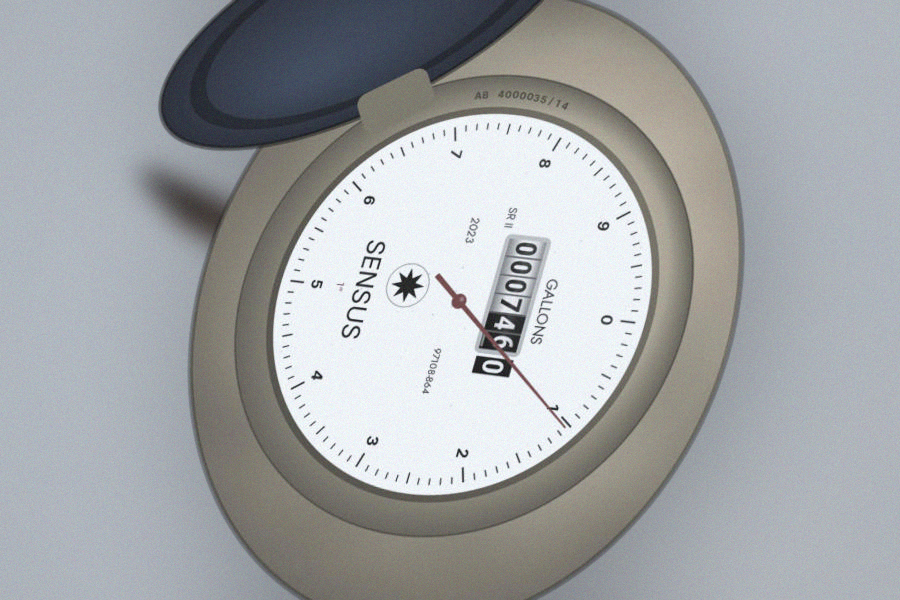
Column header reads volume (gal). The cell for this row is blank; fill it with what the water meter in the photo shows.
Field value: 7461.0 gal
